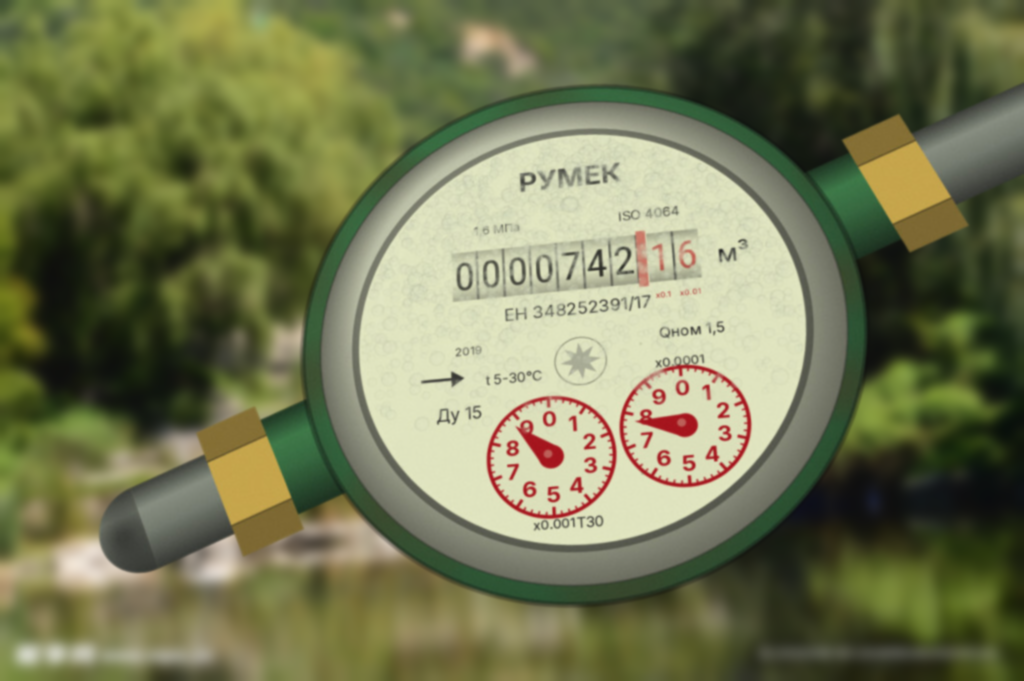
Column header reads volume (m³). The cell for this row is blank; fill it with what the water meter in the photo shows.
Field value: 742.1687 m³
